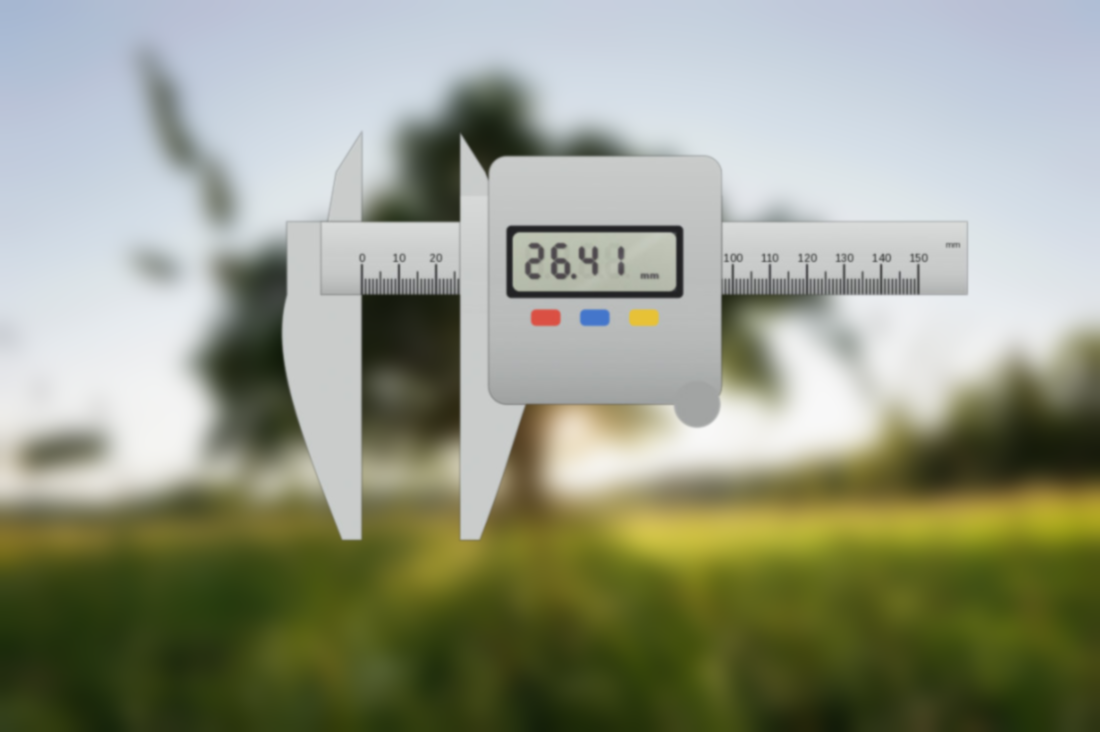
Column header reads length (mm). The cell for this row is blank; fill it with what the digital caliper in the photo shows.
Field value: 26.41 mm
